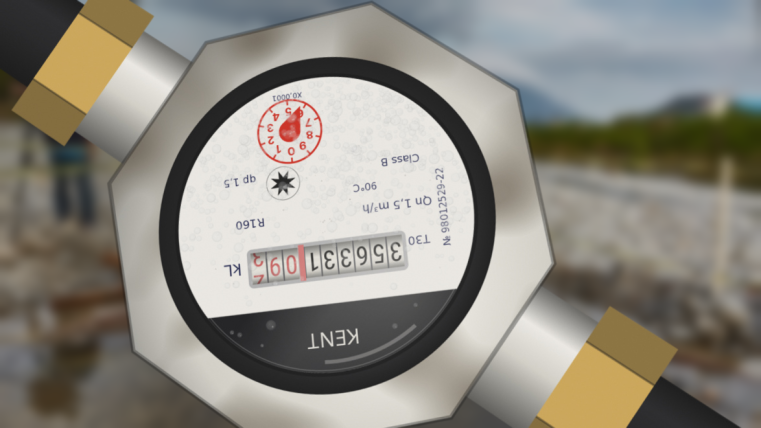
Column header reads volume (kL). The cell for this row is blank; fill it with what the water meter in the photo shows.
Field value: 356331.0925 kL
